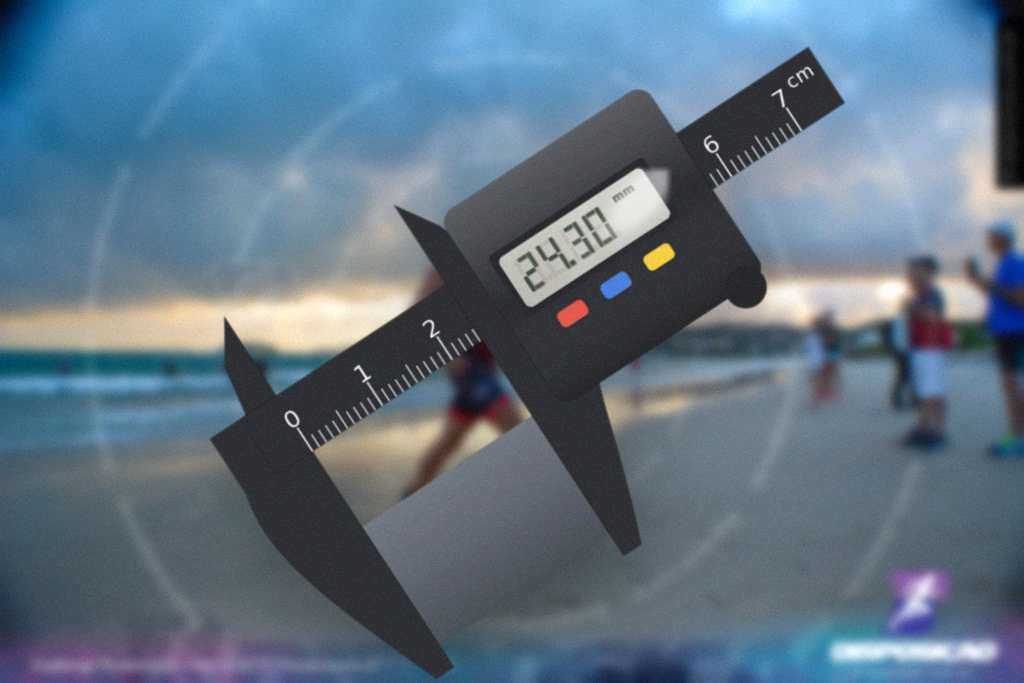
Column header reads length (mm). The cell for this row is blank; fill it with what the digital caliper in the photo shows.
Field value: 24.30 mm
